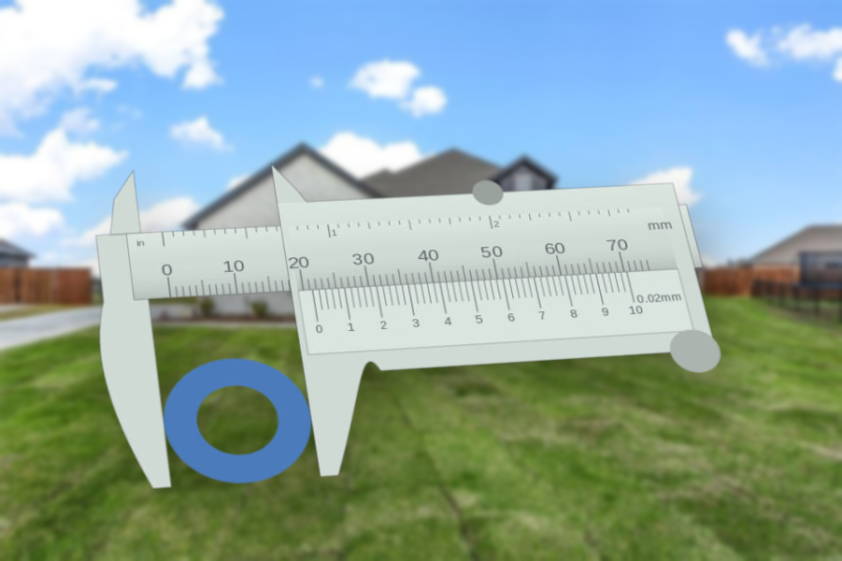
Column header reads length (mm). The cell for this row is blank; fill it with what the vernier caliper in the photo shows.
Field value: 21.4 mm
